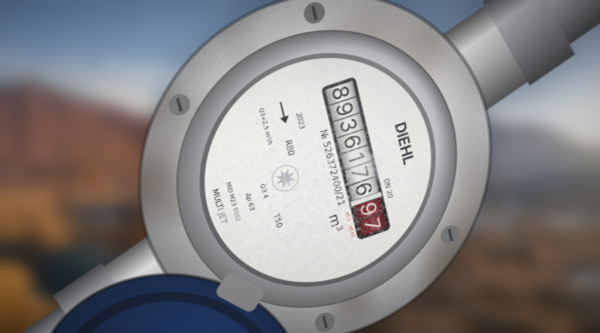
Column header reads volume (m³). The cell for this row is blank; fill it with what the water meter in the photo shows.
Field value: 8936176.97 m³
